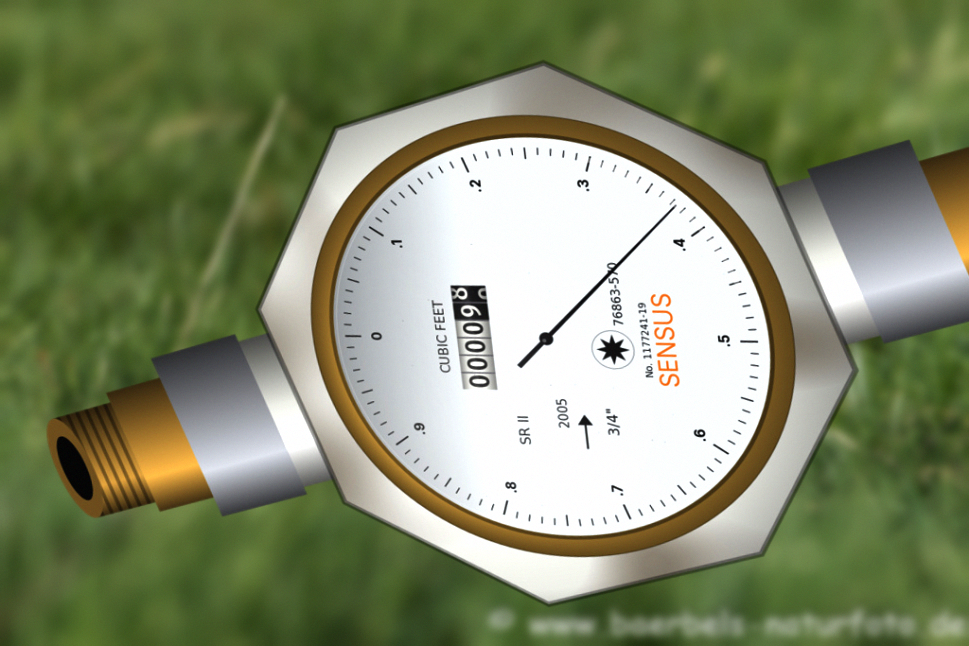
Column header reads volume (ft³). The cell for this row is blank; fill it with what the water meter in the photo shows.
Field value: 98.37 ft³
